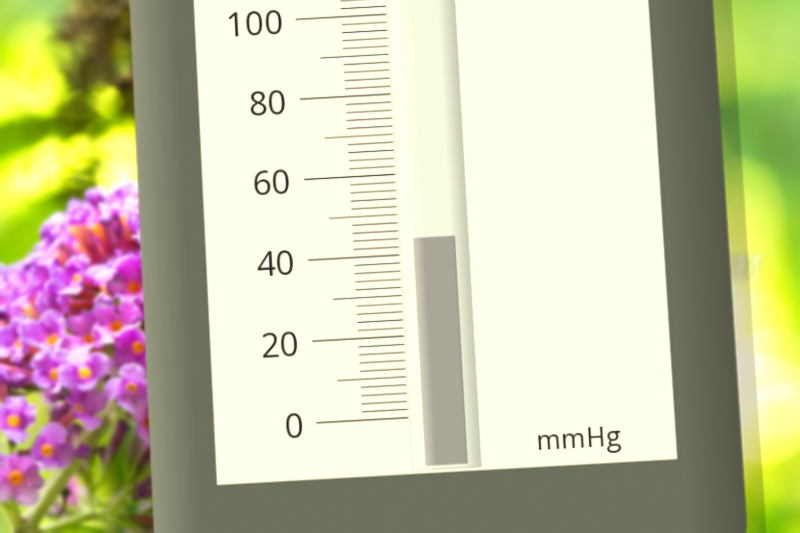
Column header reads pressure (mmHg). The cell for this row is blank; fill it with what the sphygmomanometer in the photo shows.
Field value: 44 mmHg
